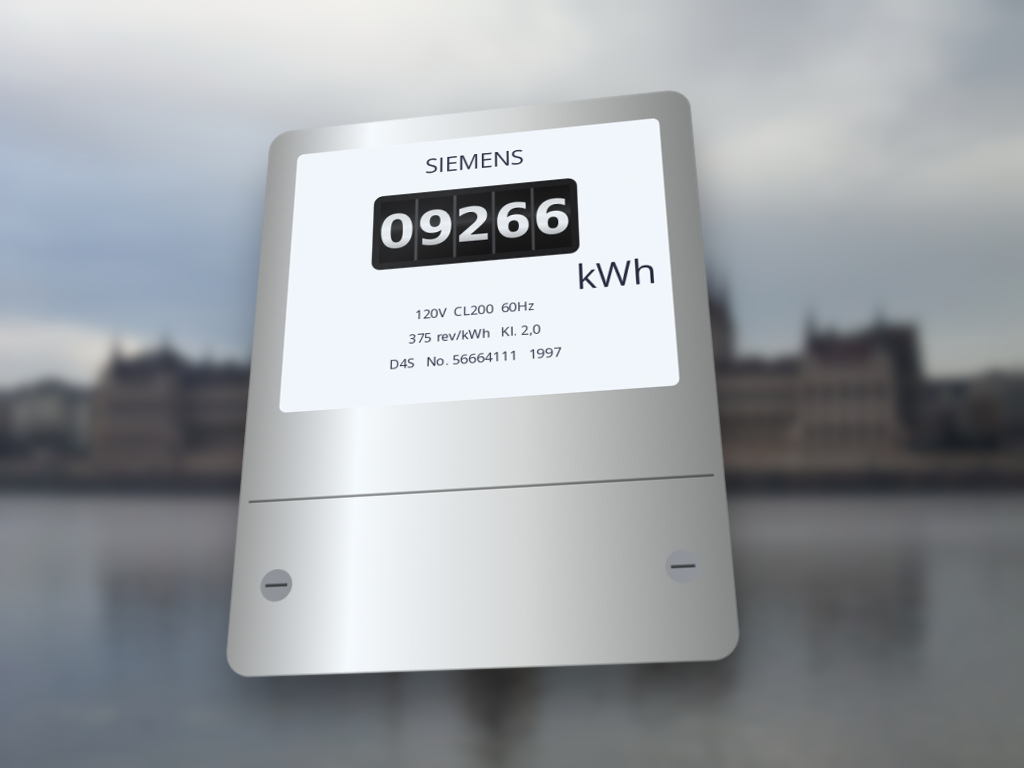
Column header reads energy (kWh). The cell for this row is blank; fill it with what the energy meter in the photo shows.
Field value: 9266 kWh
